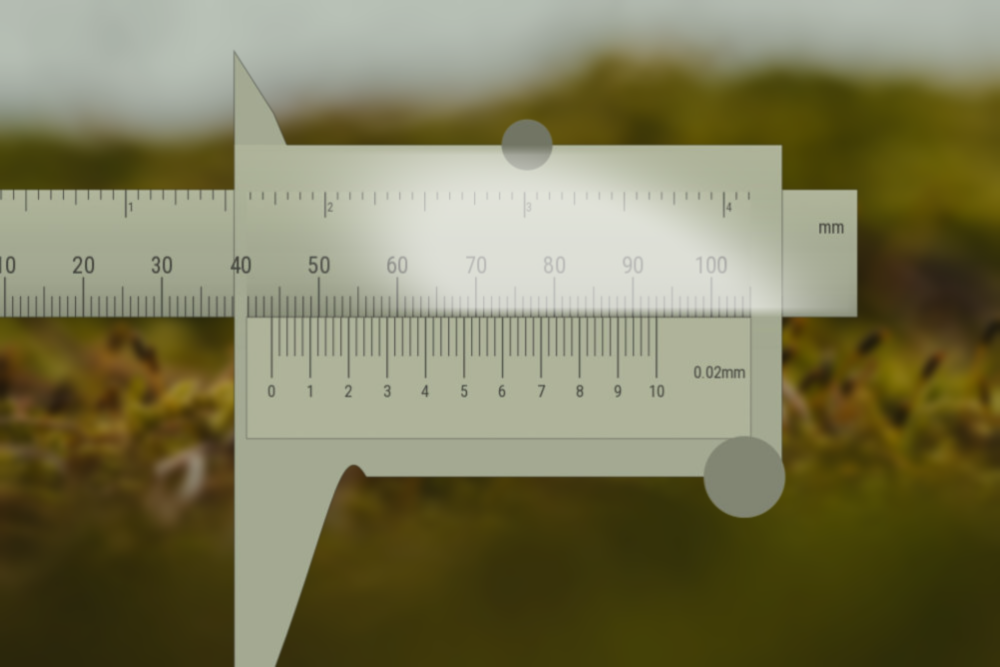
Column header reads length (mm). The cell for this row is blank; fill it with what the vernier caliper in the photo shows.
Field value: 44.0 mm
